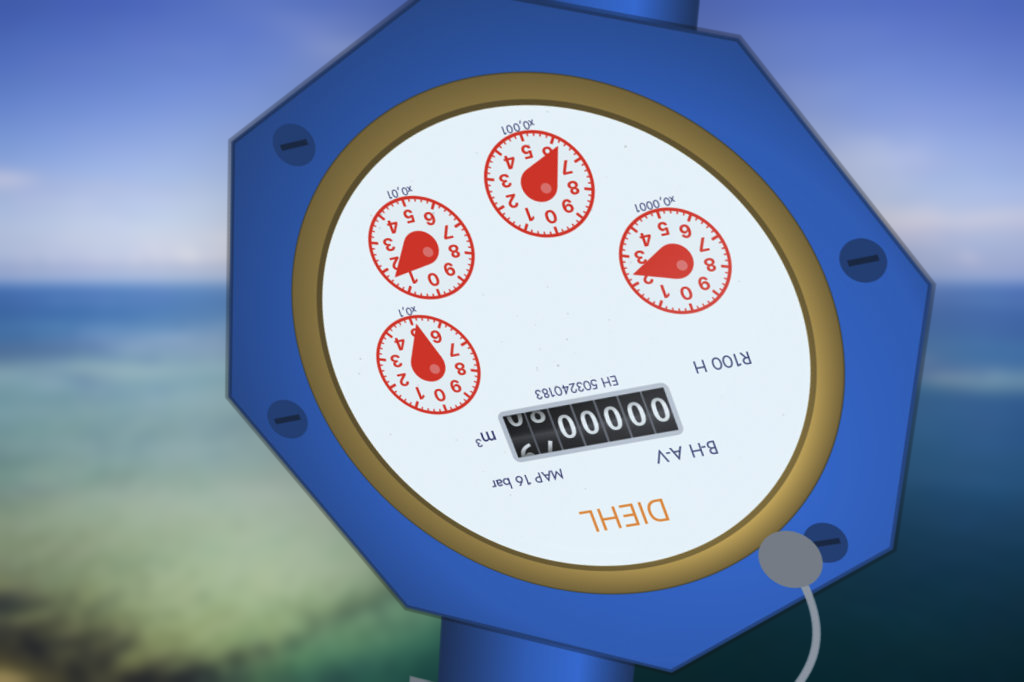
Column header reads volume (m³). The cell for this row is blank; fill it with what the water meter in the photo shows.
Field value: 79.5162 m³
